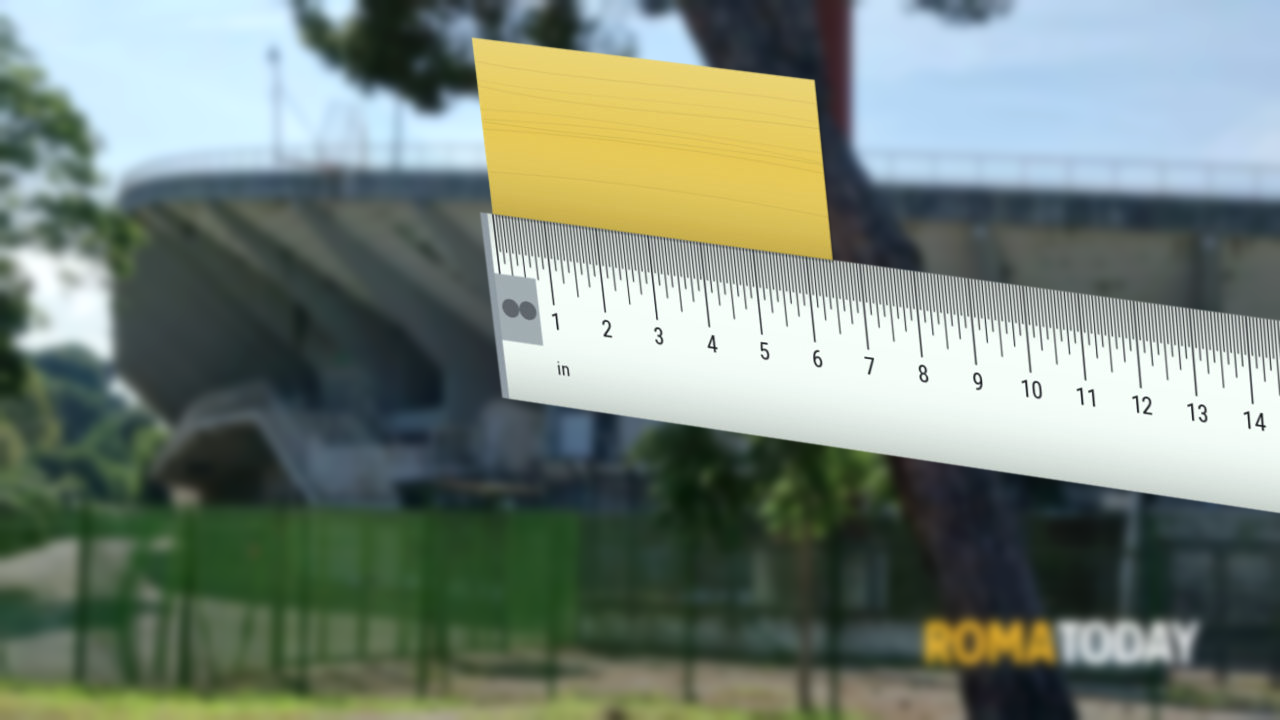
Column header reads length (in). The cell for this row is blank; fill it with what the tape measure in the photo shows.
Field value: 6.5 in
